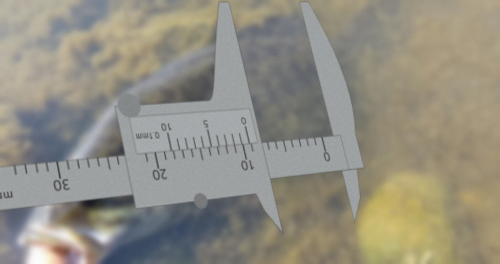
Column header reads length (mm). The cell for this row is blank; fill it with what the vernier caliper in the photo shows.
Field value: 9.2 mm
